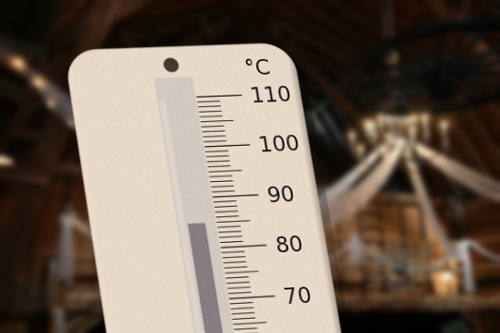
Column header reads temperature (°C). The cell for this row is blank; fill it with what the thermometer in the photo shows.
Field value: 85 °C
